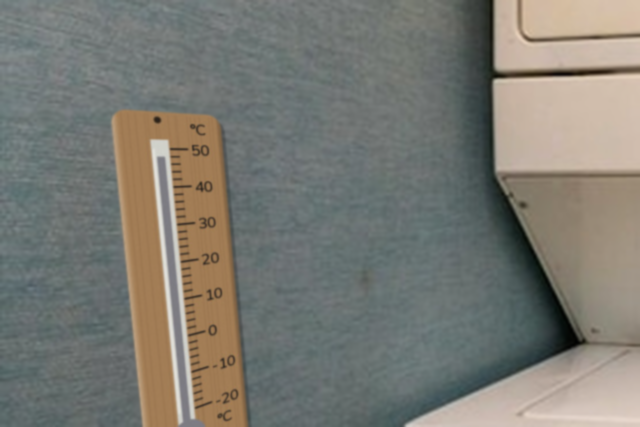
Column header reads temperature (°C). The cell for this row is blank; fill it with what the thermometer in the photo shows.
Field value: 48 °C
